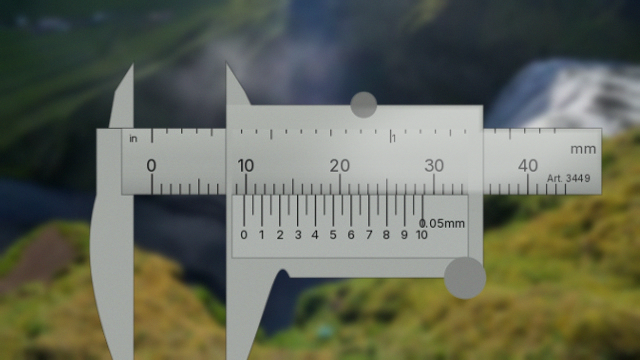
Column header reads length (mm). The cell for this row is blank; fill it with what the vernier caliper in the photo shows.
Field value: 9.8 mm
